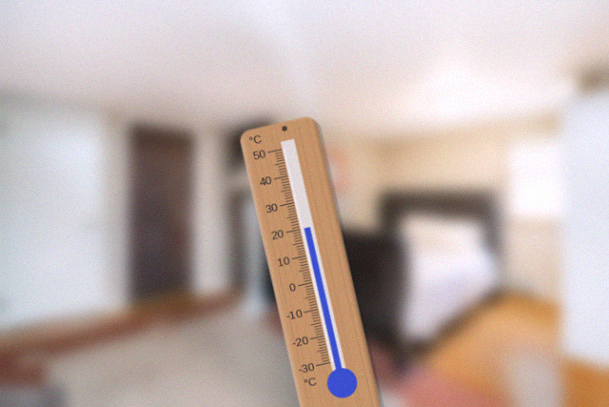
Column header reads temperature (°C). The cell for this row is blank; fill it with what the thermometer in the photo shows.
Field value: 20 °C
